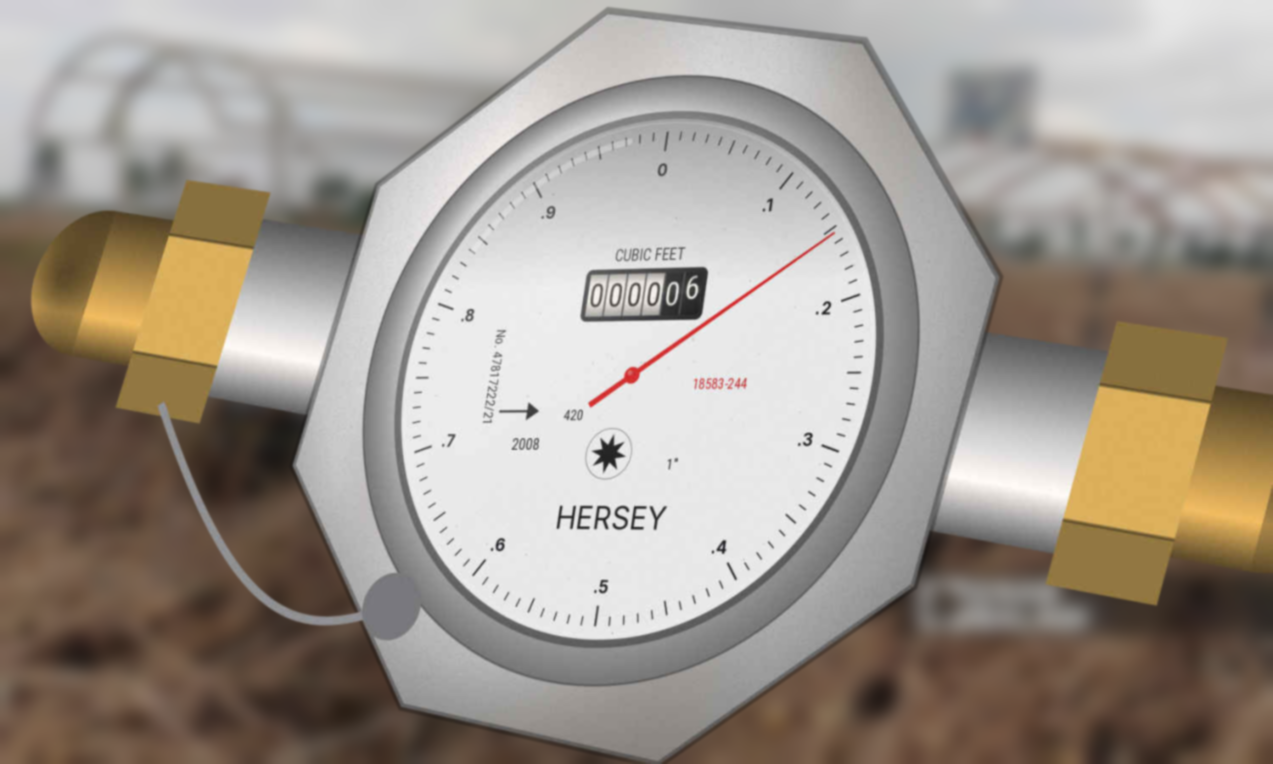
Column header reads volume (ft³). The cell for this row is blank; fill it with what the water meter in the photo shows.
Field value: 6.15 ft³
